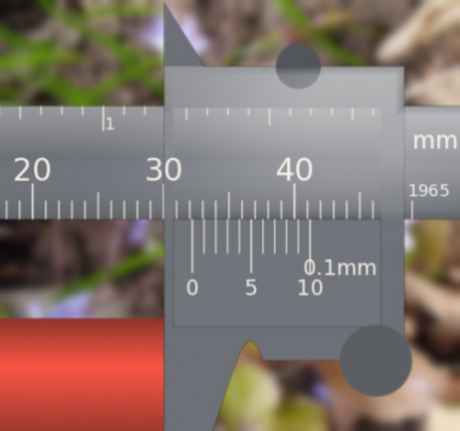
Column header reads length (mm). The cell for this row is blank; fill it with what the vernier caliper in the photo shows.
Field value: 32.2 mm
